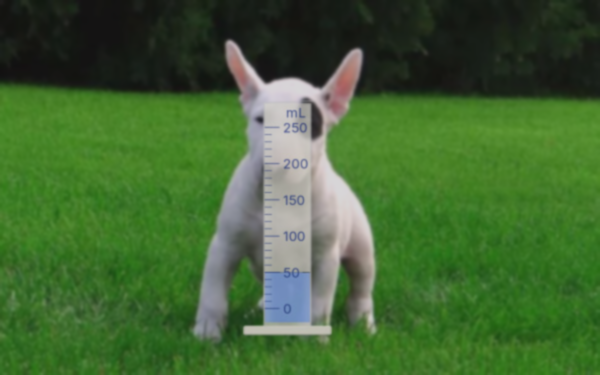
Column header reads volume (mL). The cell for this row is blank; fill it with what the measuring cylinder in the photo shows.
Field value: 50 mL
